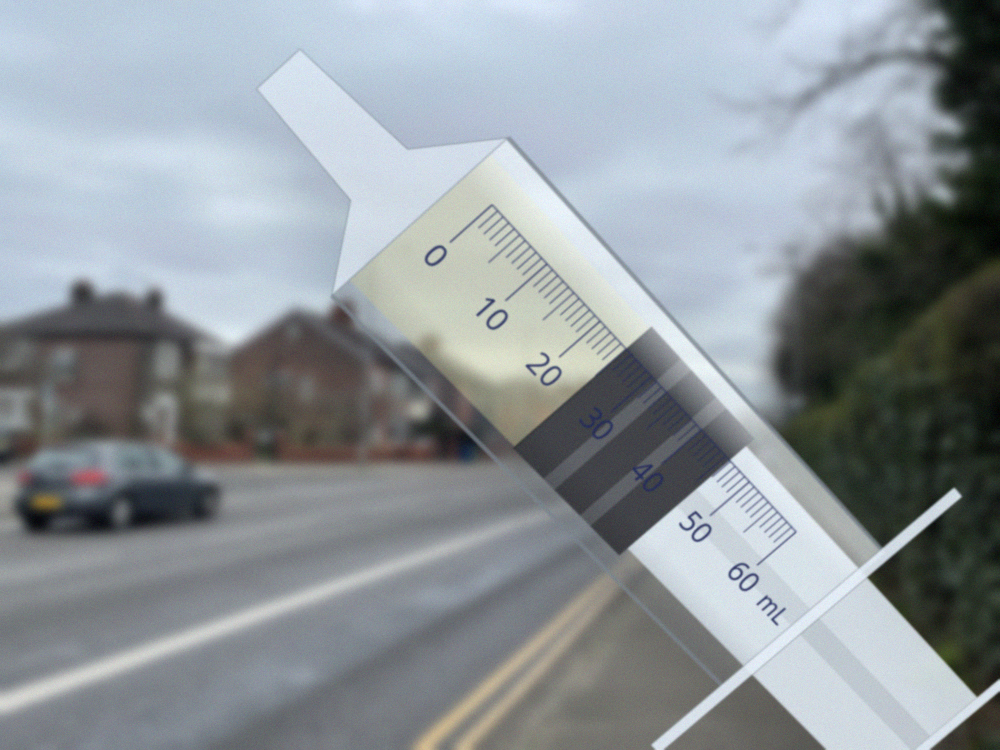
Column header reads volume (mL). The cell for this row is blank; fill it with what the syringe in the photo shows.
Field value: 25 mL
